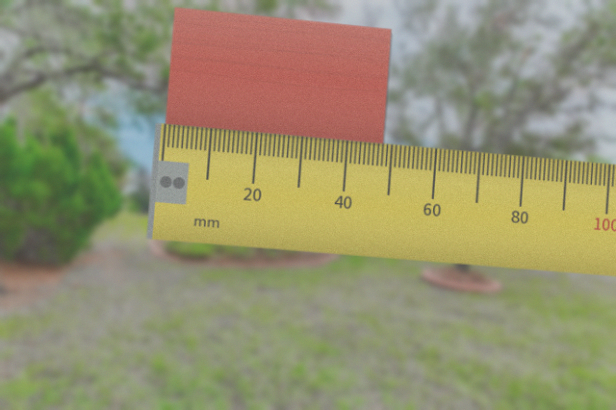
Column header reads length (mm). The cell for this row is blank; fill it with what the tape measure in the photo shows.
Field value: 48 mm
